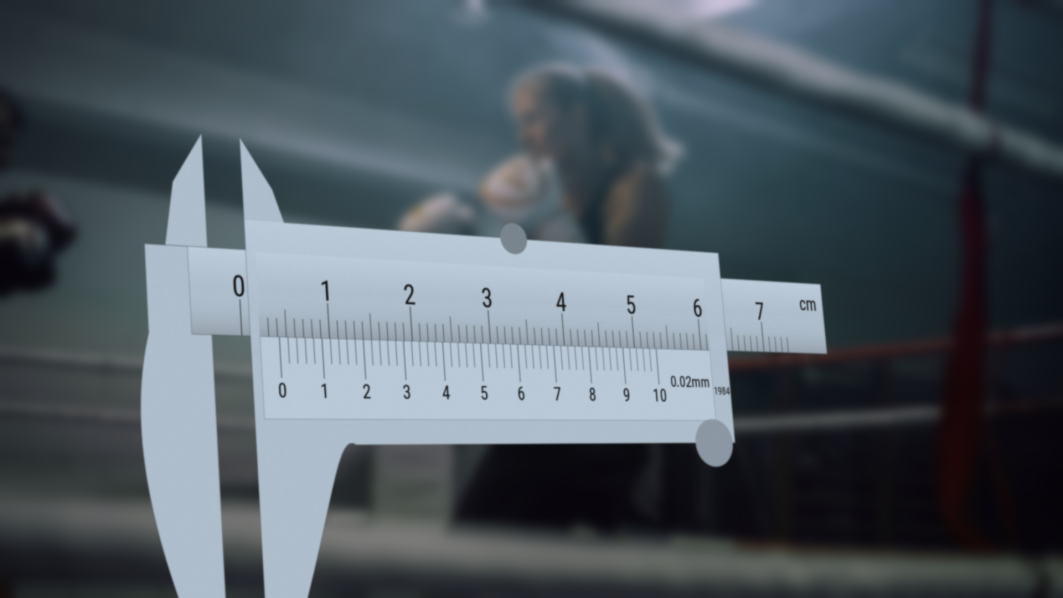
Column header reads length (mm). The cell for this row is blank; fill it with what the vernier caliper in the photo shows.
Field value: 4.2 mm
